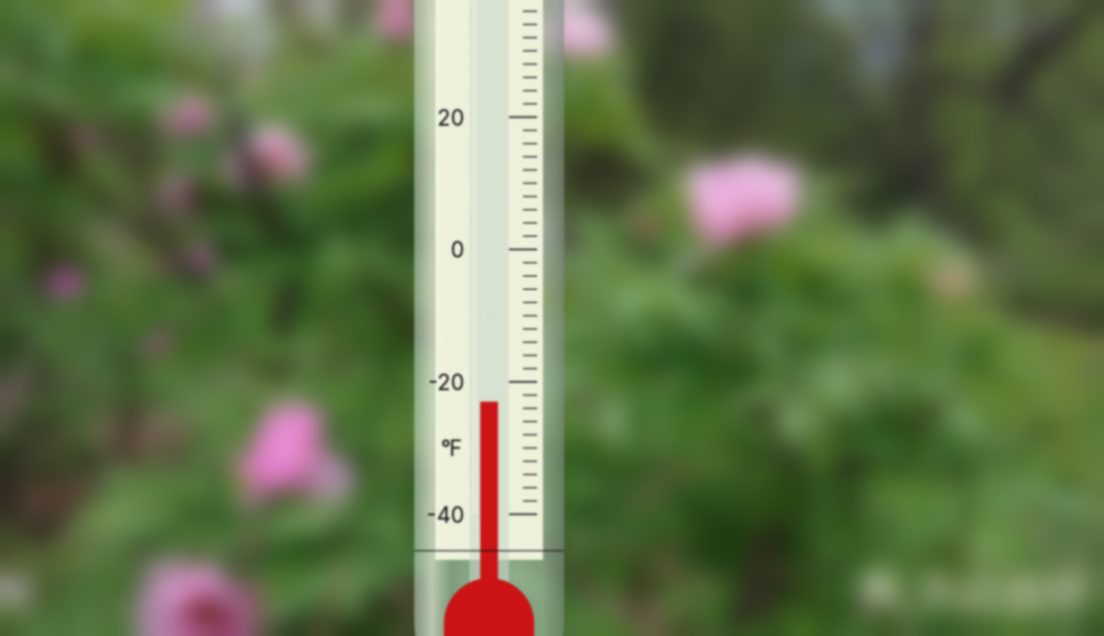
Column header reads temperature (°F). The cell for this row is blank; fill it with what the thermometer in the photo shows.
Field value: -23 °F
